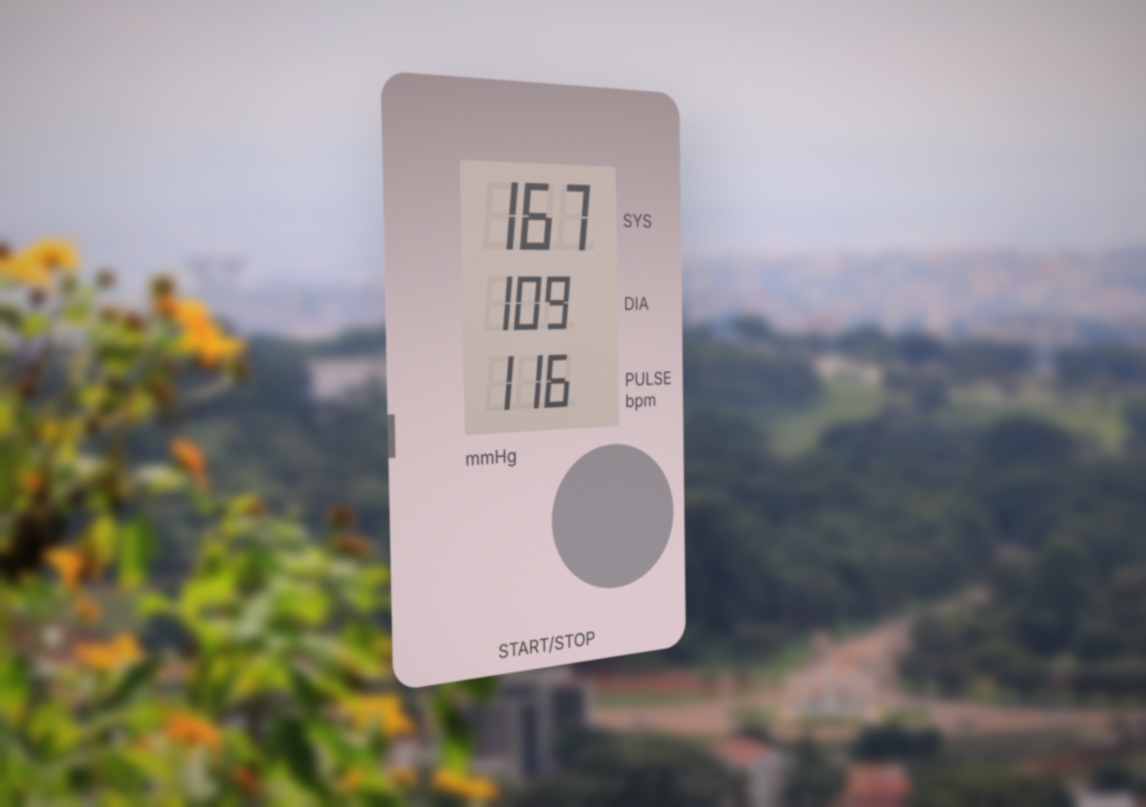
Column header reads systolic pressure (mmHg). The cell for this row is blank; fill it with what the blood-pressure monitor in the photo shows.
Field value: 167 mmHg
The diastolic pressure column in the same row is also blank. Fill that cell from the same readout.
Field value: 109 mmHg
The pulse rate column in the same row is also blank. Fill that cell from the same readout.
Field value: 116 bpm
